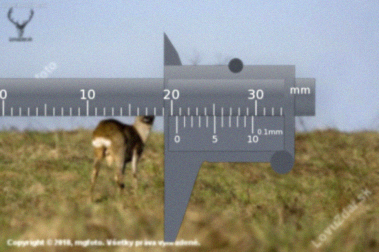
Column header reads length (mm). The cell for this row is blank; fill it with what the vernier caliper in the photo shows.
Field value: 20.6 mm
